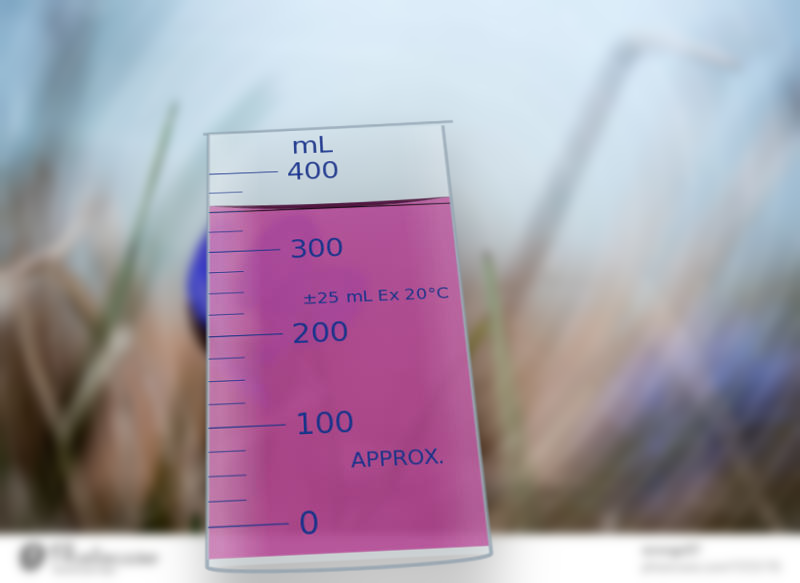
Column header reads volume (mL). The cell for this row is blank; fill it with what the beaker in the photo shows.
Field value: 350 mL
